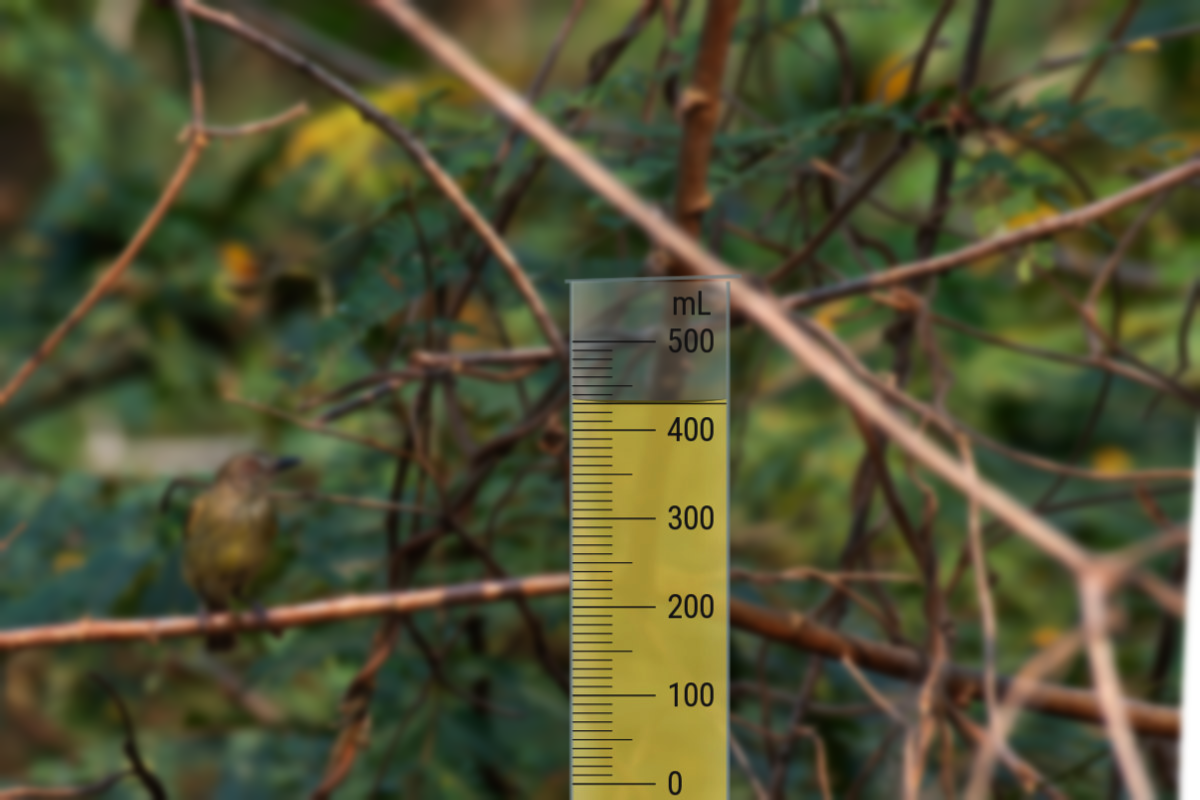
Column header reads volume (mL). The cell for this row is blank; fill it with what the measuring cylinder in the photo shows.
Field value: 430 mL
